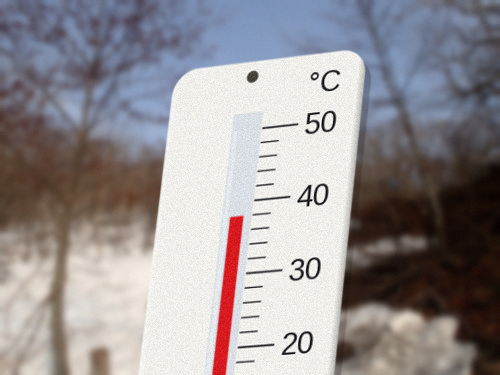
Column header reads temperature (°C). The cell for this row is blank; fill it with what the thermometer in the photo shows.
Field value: 38 °C
